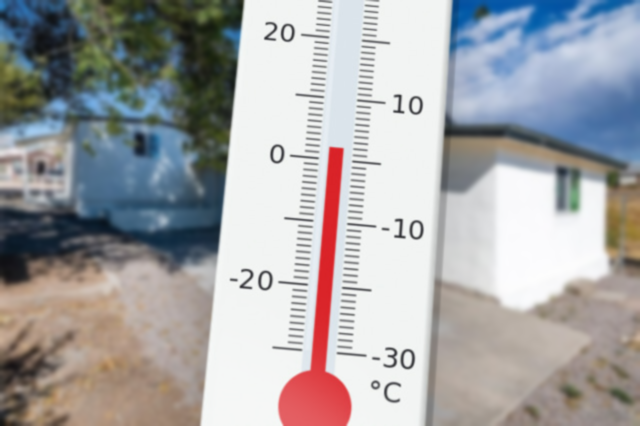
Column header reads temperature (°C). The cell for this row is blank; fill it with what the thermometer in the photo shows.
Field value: 2 °C
